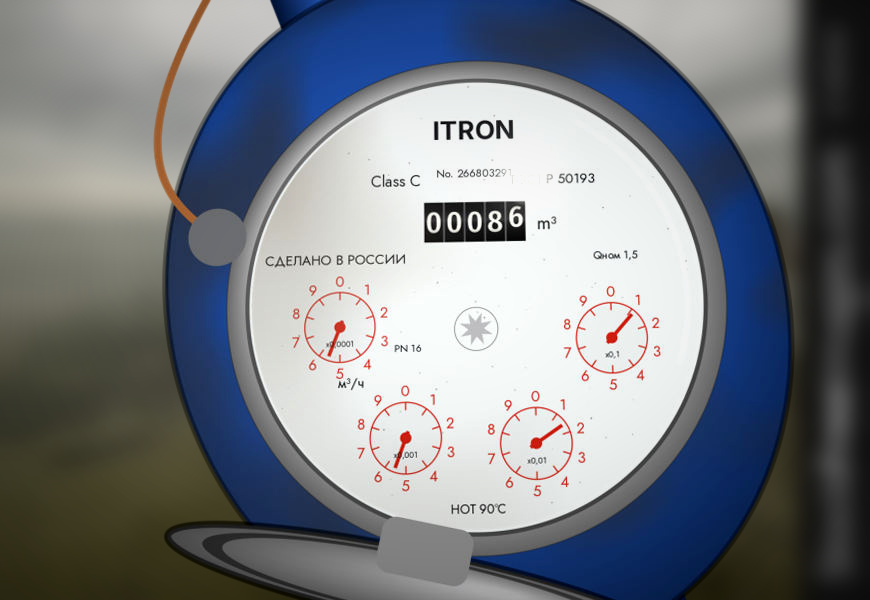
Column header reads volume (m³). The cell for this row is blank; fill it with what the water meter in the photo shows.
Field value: 86.1155 m³
